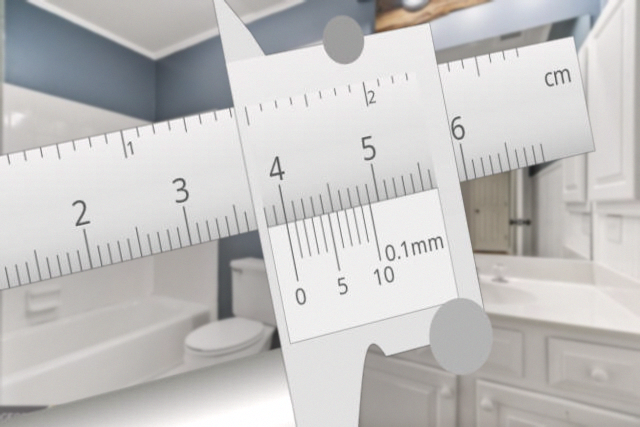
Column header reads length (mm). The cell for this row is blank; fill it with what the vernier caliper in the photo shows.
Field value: 40.0 mm
